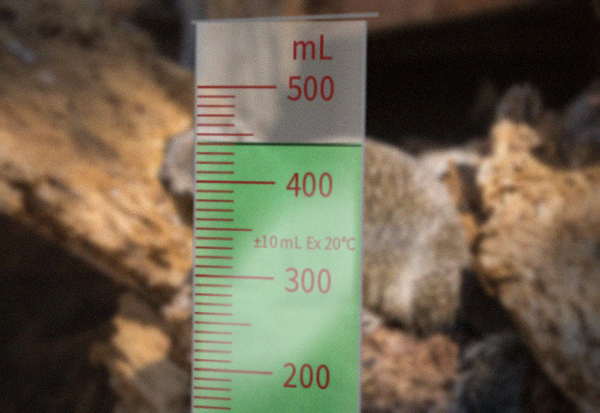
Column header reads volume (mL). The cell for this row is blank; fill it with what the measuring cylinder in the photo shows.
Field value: 440 mL
